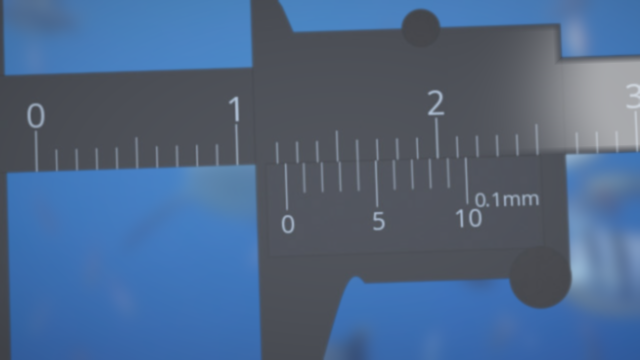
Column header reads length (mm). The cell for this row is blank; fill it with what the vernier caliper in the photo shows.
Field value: 12.4 mm
